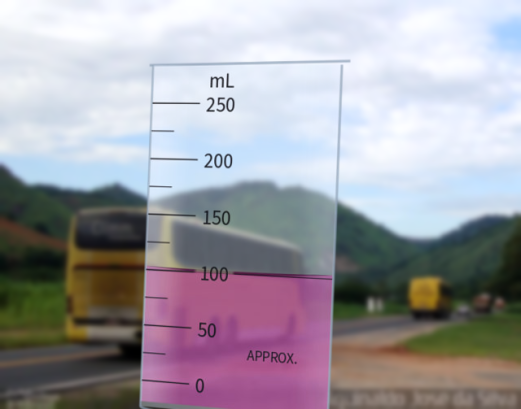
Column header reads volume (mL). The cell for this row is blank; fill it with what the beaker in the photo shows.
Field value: 100 mL
